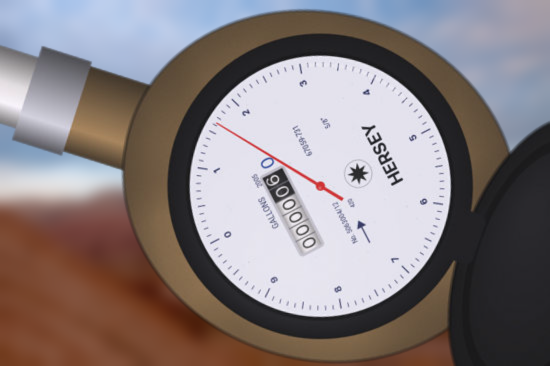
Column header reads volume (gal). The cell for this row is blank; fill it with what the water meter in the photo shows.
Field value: 61.6 gal
